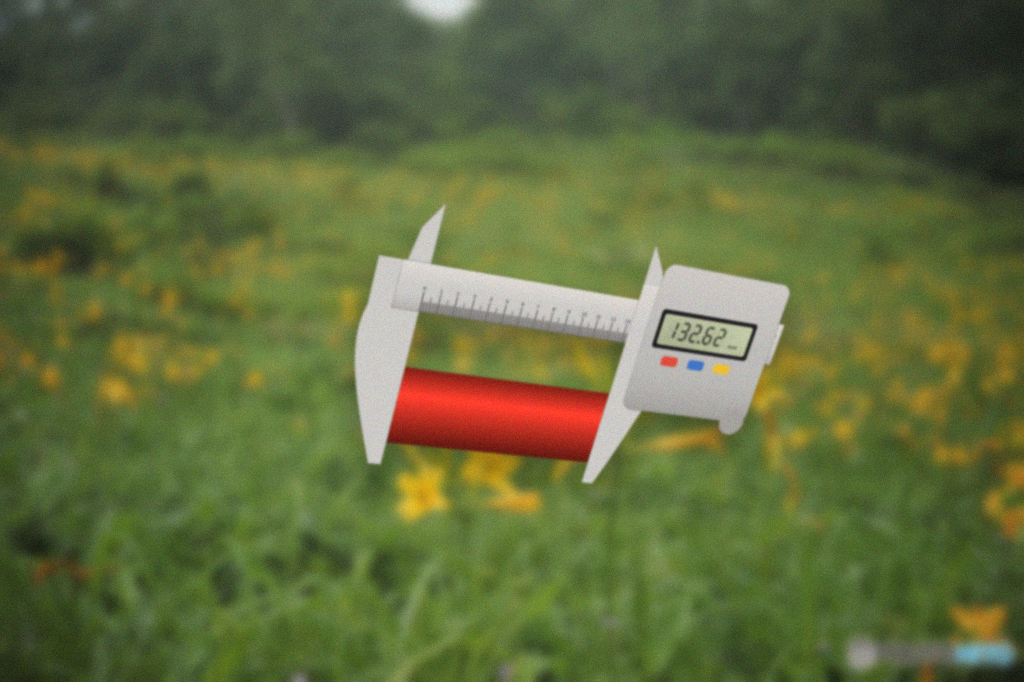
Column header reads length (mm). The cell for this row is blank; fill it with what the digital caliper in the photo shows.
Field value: 132.62 mm
